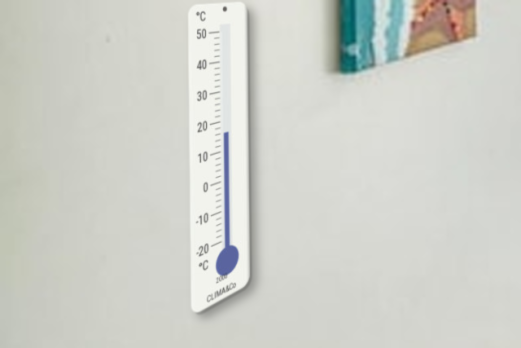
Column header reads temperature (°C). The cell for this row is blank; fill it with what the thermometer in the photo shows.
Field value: 16 °C
